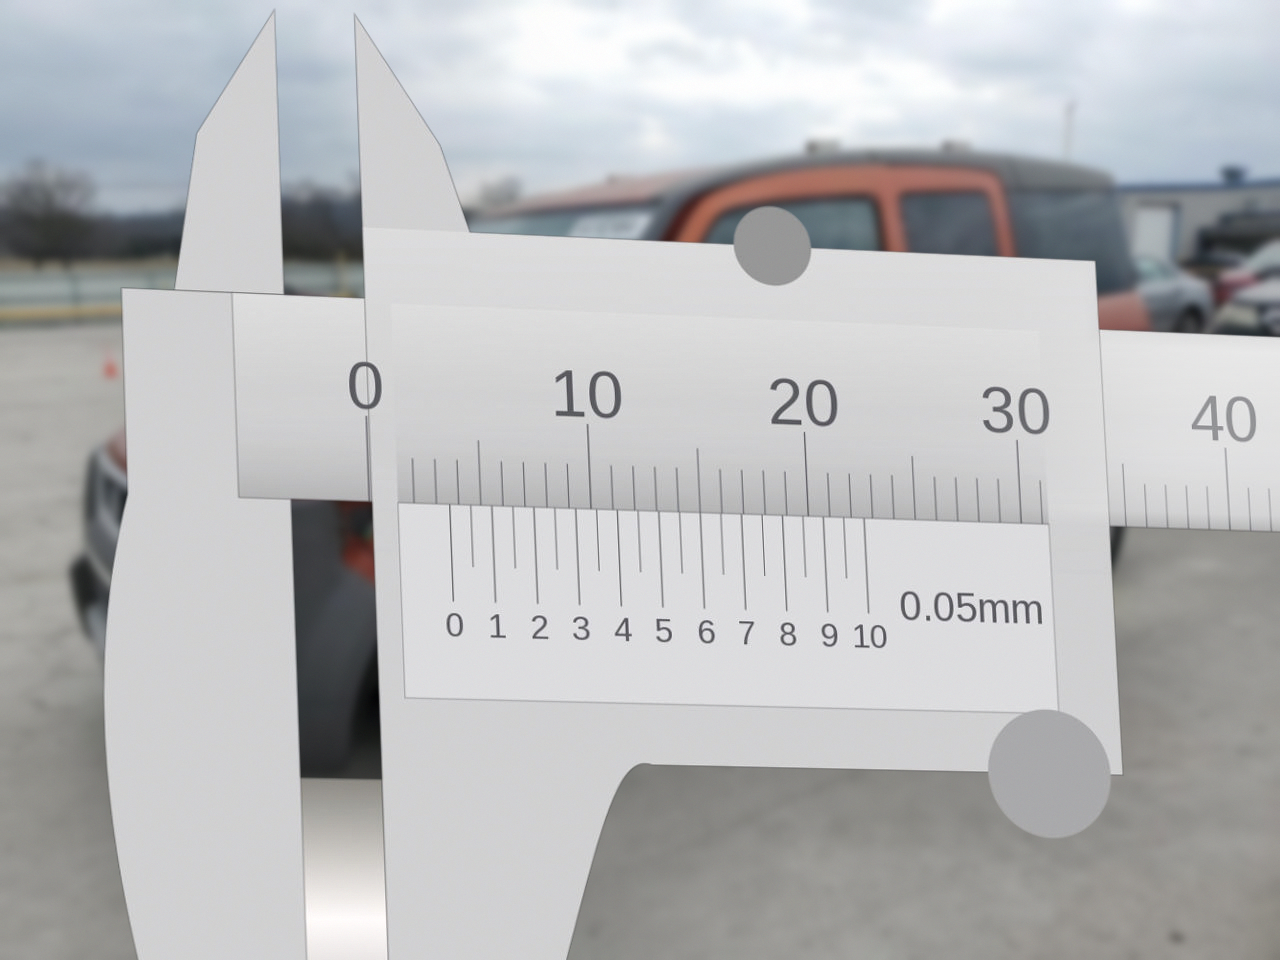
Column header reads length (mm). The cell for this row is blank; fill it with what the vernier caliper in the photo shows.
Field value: 3.6 mm
